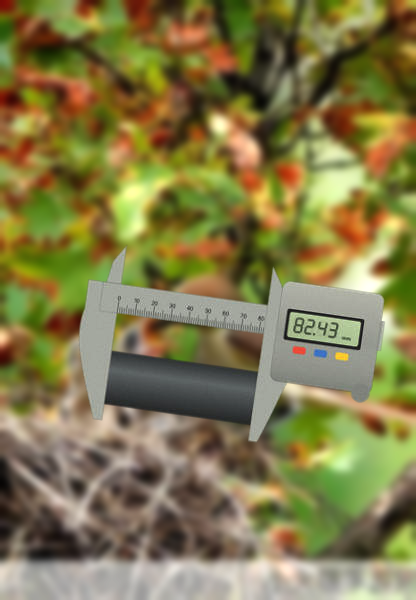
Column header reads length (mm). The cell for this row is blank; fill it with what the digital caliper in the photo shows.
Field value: 82.43 mm
